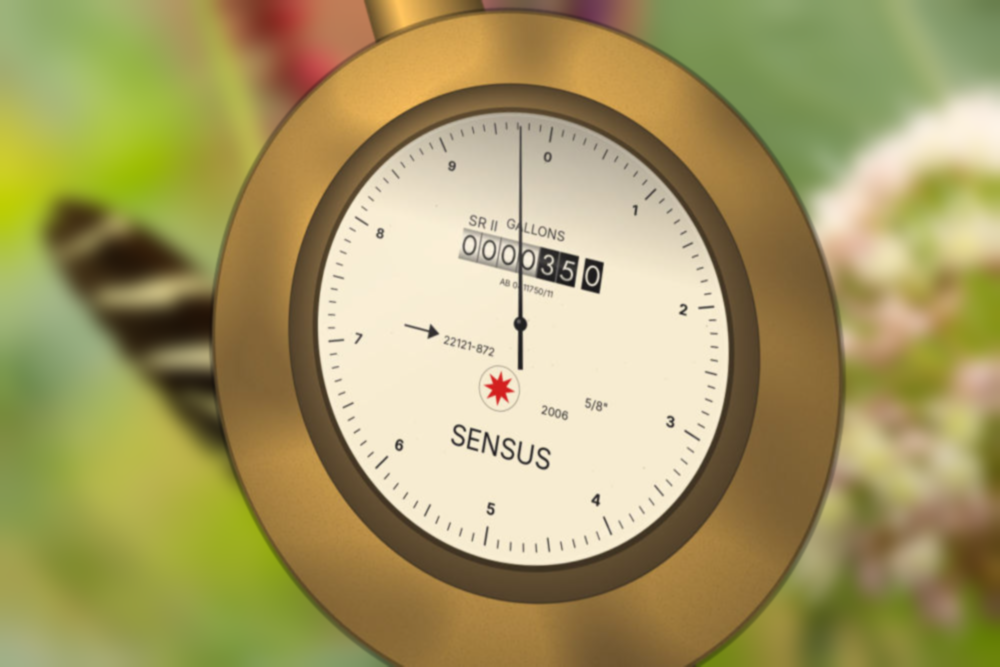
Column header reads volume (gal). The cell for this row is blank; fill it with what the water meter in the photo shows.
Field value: 349.7 gal
